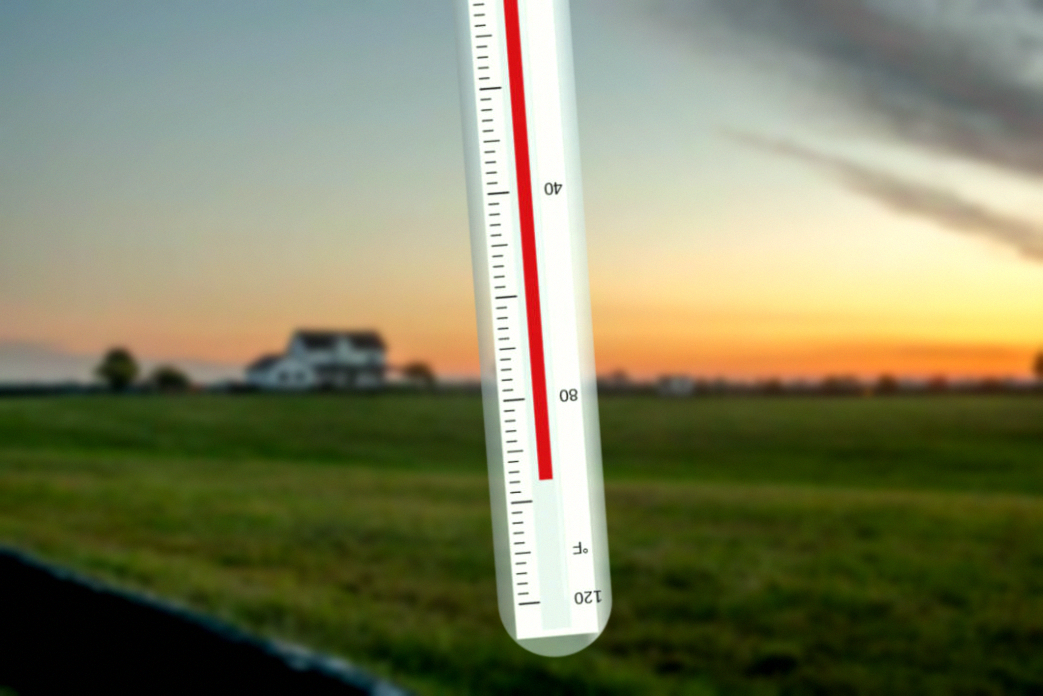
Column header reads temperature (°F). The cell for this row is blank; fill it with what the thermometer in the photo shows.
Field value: 96 °F
